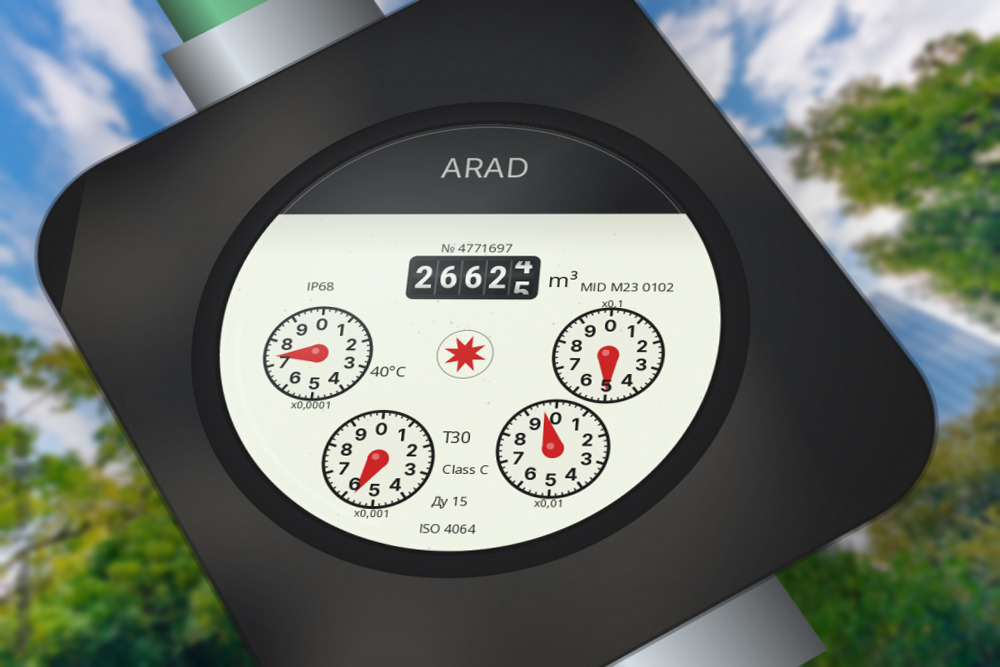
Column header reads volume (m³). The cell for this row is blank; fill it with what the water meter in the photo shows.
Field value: 26624.4957 m³
